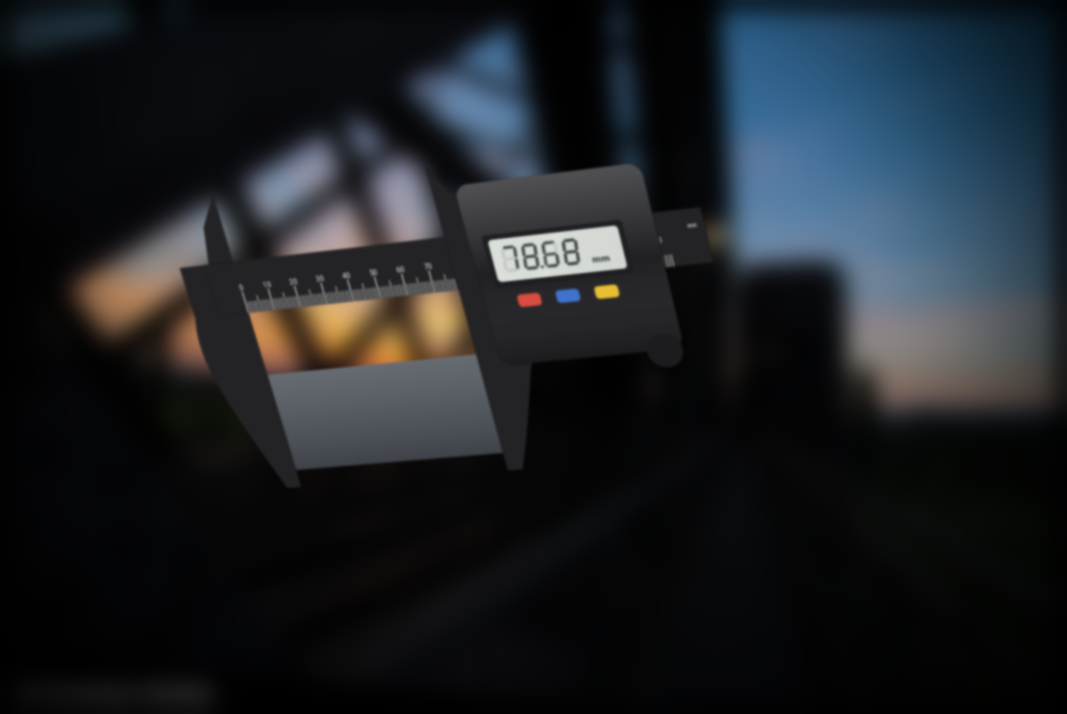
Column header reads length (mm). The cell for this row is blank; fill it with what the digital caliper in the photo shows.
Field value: 78.68 mm
